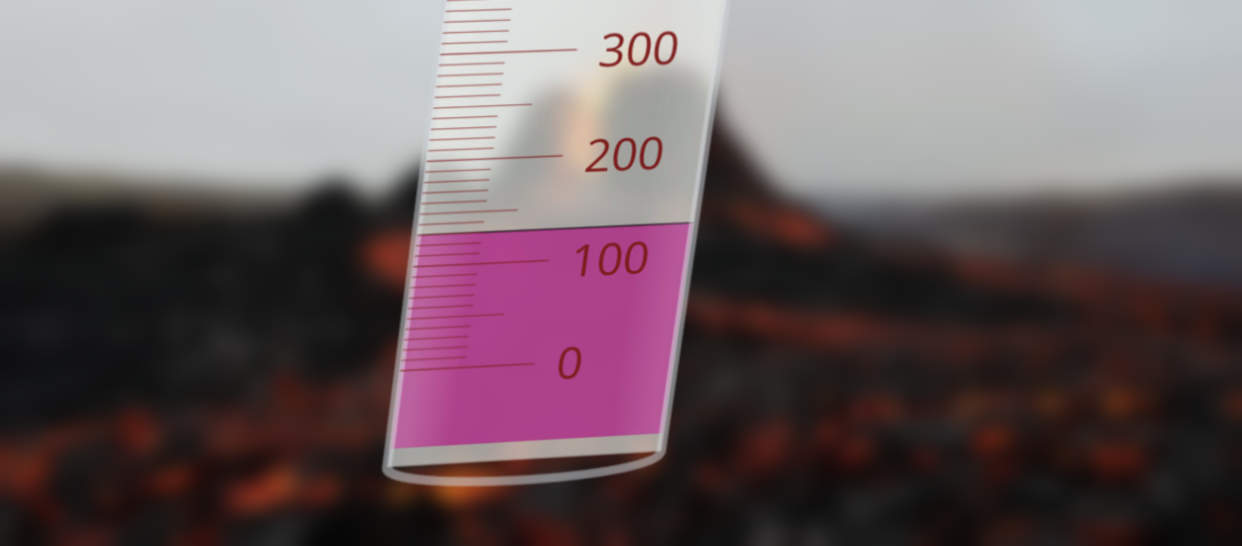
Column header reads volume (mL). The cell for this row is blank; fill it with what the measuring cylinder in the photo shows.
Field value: 130 mL
